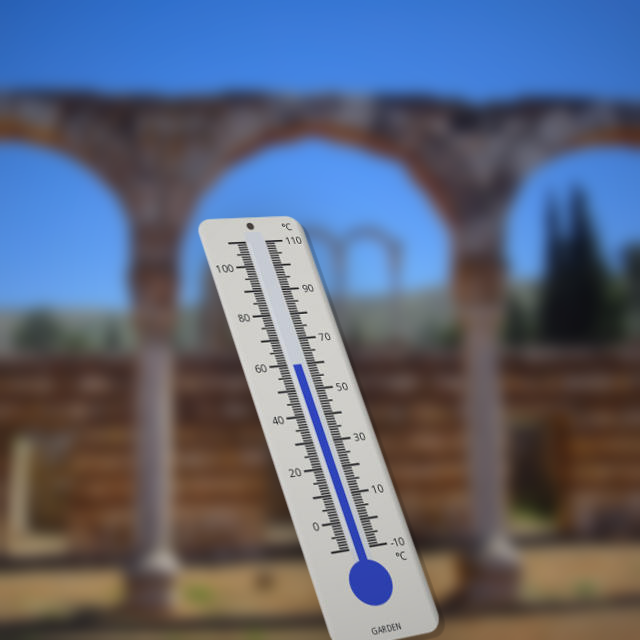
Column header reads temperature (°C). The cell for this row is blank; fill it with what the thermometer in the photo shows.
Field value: 60 °C
